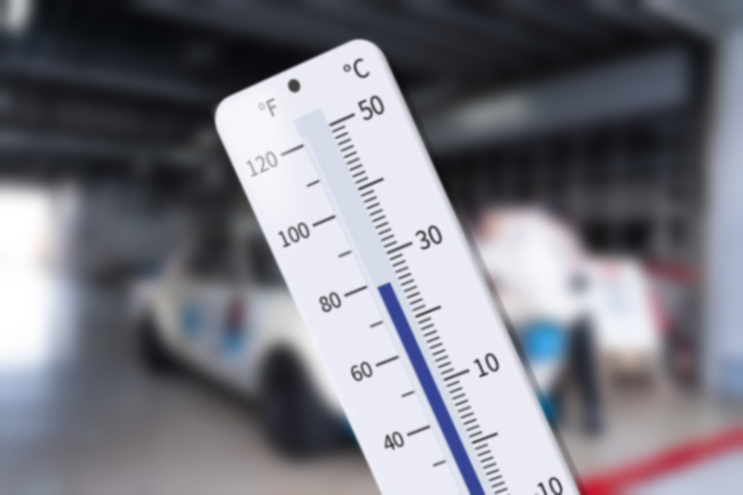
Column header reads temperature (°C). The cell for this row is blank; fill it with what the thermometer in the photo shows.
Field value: 26 °C
